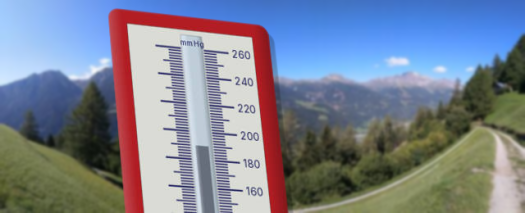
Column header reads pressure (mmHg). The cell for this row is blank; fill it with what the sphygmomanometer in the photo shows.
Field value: 190 mmHg
